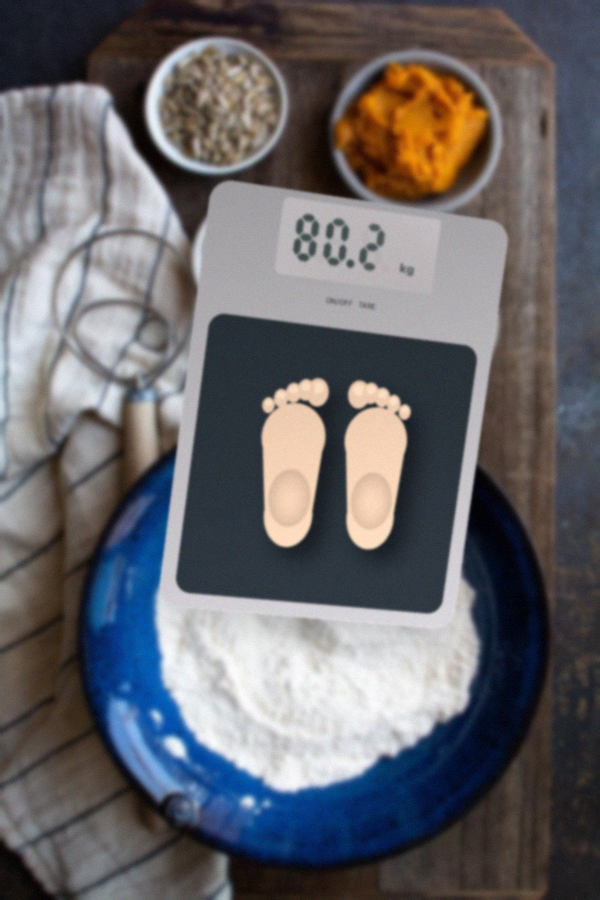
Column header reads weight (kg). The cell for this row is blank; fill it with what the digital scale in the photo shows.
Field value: 80.2 kg
